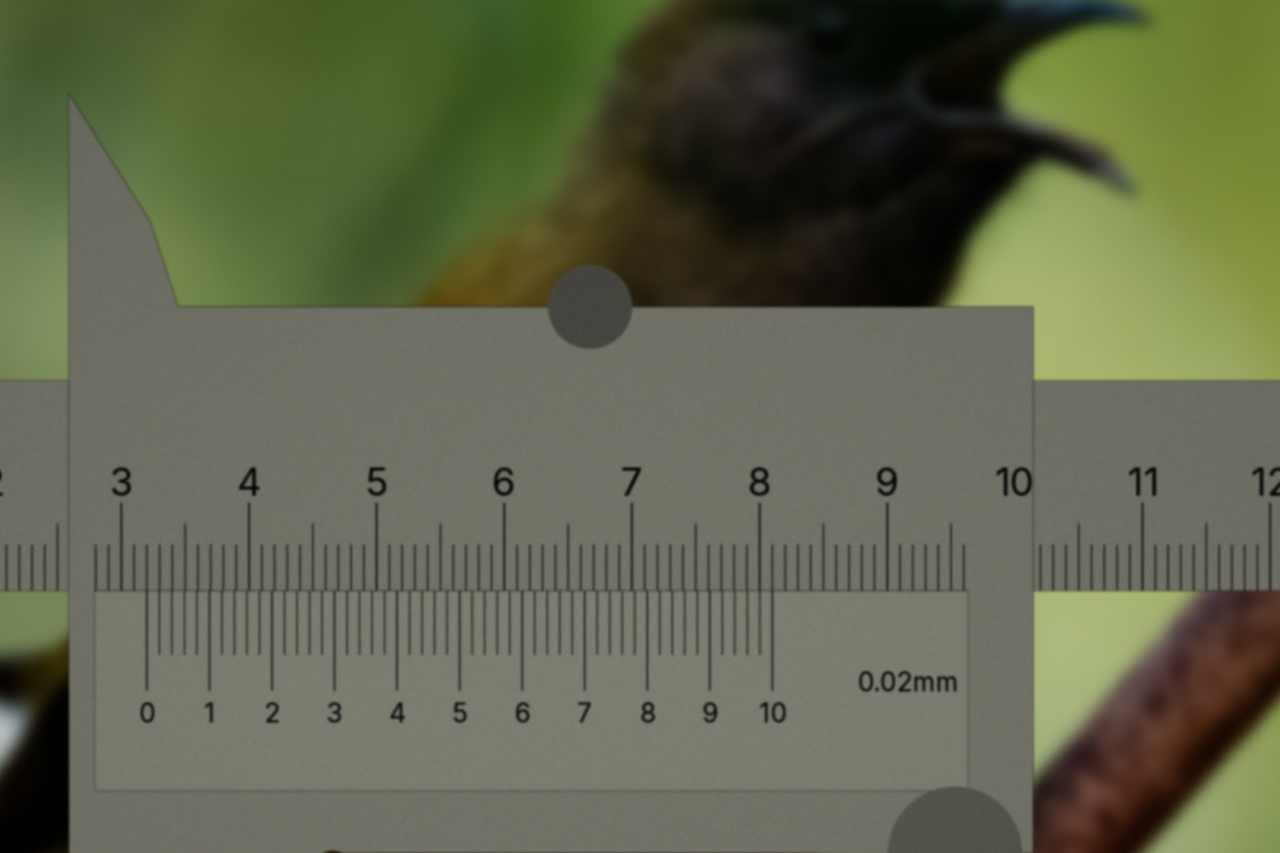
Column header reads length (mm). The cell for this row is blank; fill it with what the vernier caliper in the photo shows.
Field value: 32.0 mm
